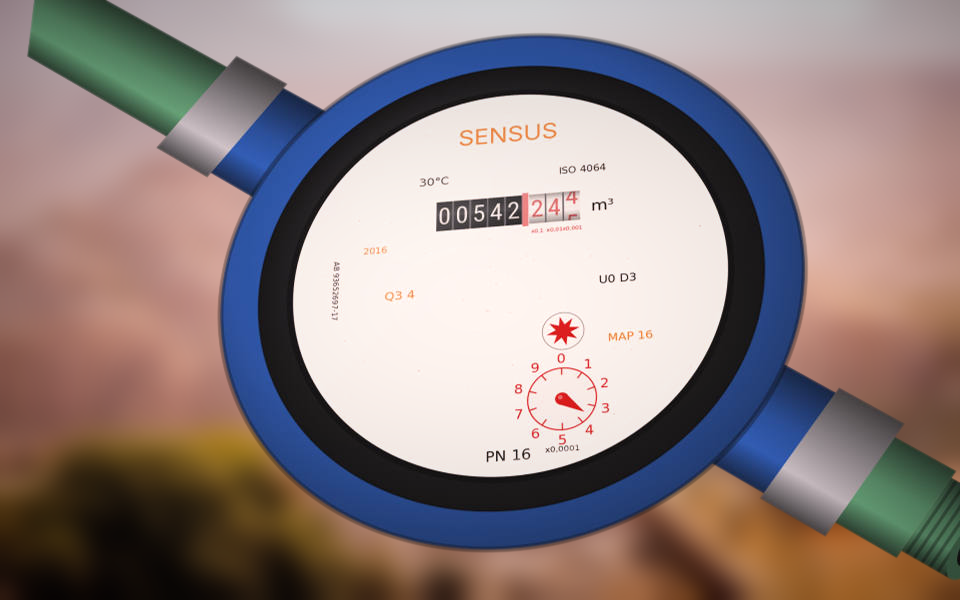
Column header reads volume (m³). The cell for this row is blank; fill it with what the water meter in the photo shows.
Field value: 542.2443 m³
